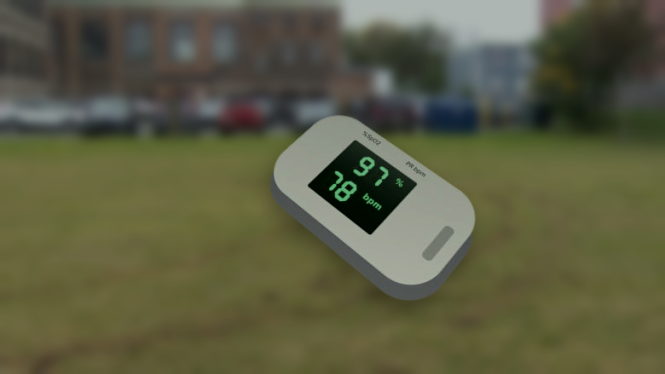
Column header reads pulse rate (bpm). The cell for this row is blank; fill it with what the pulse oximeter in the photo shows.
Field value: 78 bpm
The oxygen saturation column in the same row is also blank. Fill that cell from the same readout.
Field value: 97 %
